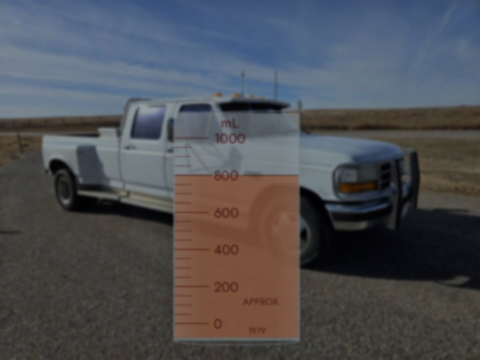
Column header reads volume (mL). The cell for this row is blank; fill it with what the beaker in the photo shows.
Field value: 800 mL
